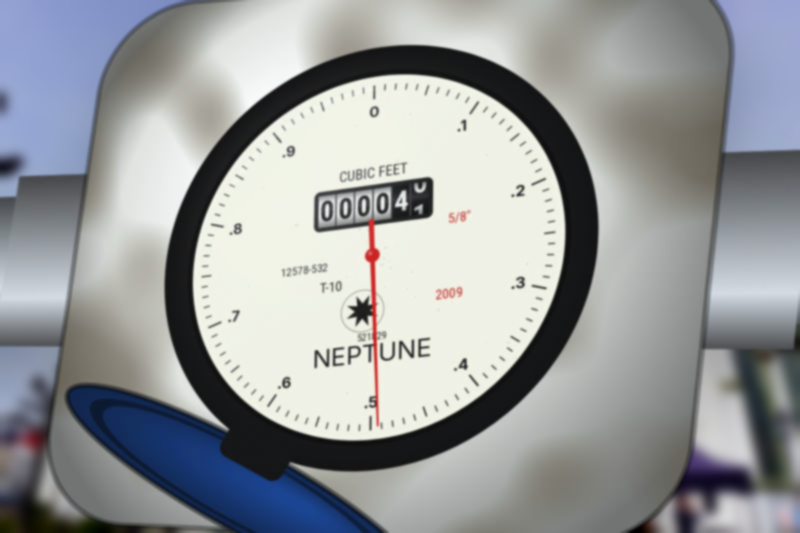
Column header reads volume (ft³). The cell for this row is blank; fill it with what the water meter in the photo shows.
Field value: 40.49 ft³
